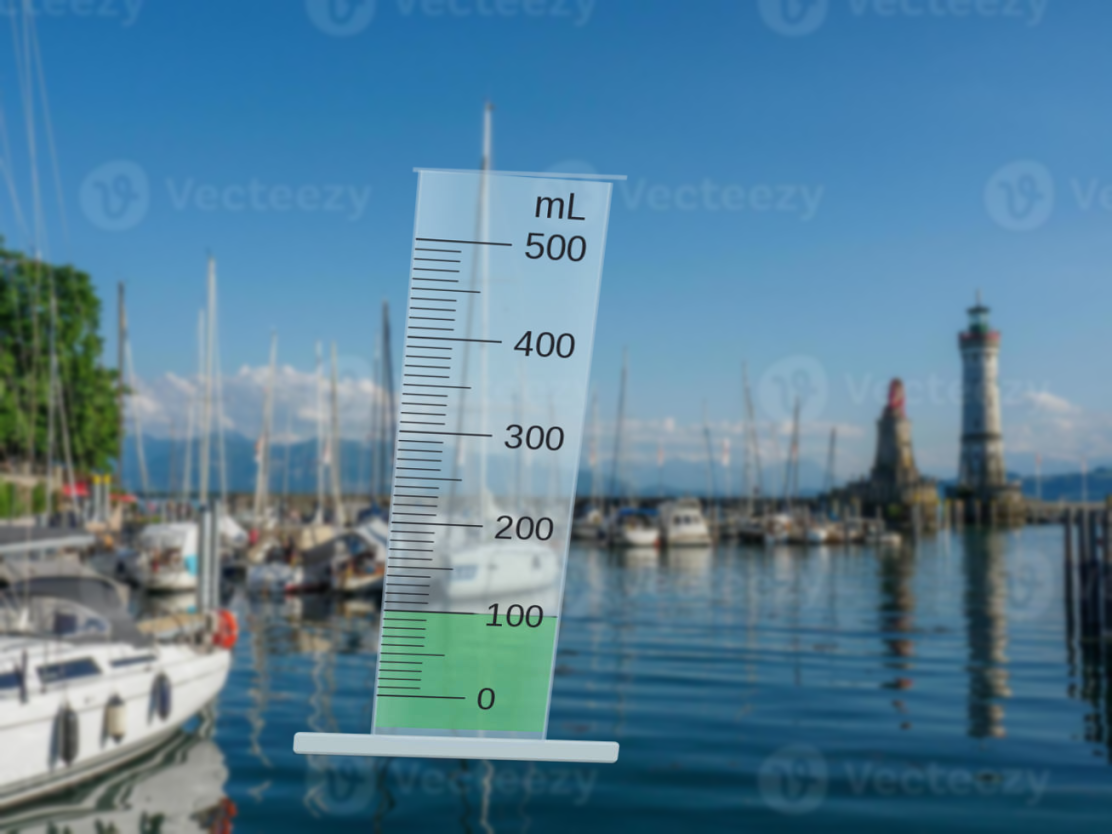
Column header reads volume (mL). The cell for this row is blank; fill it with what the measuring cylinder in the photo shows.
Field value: 100 mL
